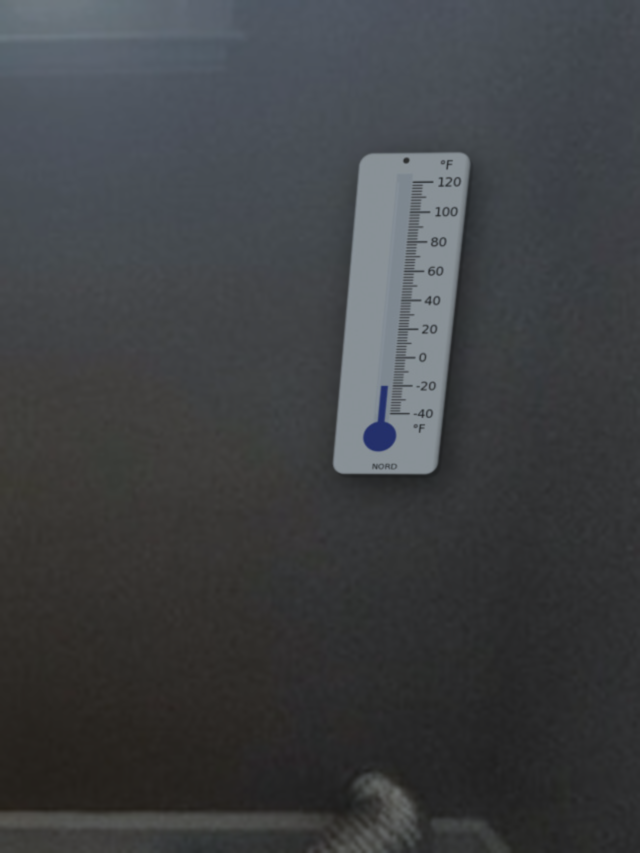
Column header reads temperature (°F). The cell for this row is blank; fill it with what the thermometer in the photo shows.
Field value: -20 °F
